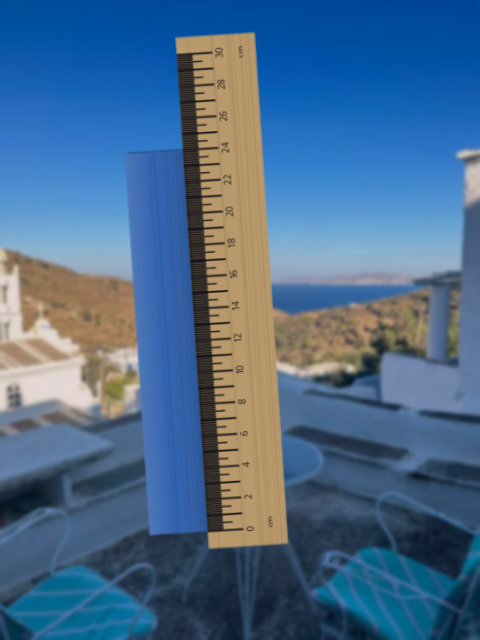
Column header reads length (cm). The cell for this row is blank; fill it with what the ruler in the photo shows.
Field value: 24 cm
